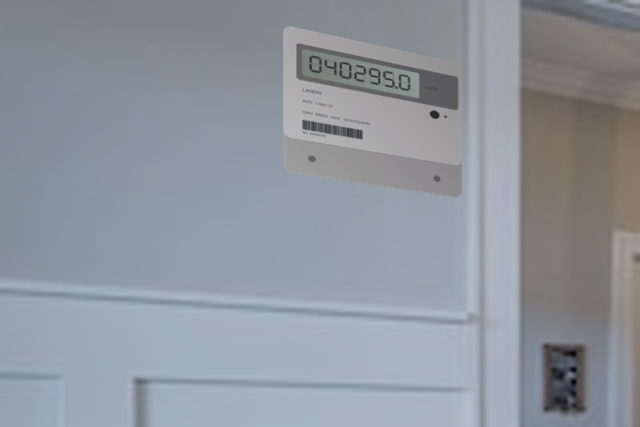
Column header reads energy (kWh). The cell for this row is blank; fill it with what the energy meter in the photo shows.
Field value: 40295.0 kWh
